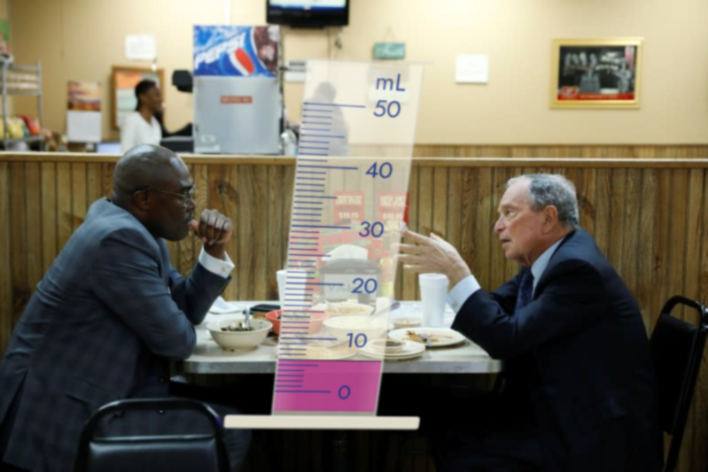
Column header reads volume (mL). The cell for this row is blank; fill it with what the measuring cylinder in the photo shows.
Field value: 6 mL
